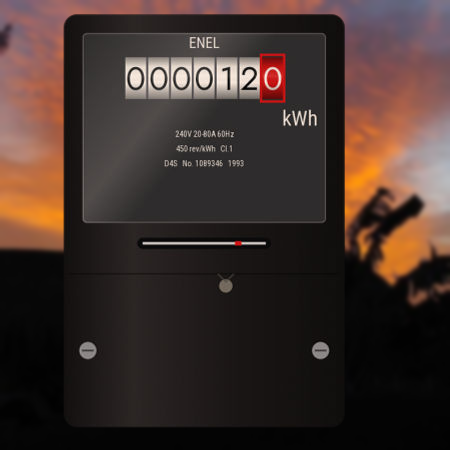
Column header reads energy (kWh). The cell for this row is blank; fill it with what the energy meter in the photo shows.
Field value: 12.0 kWh
